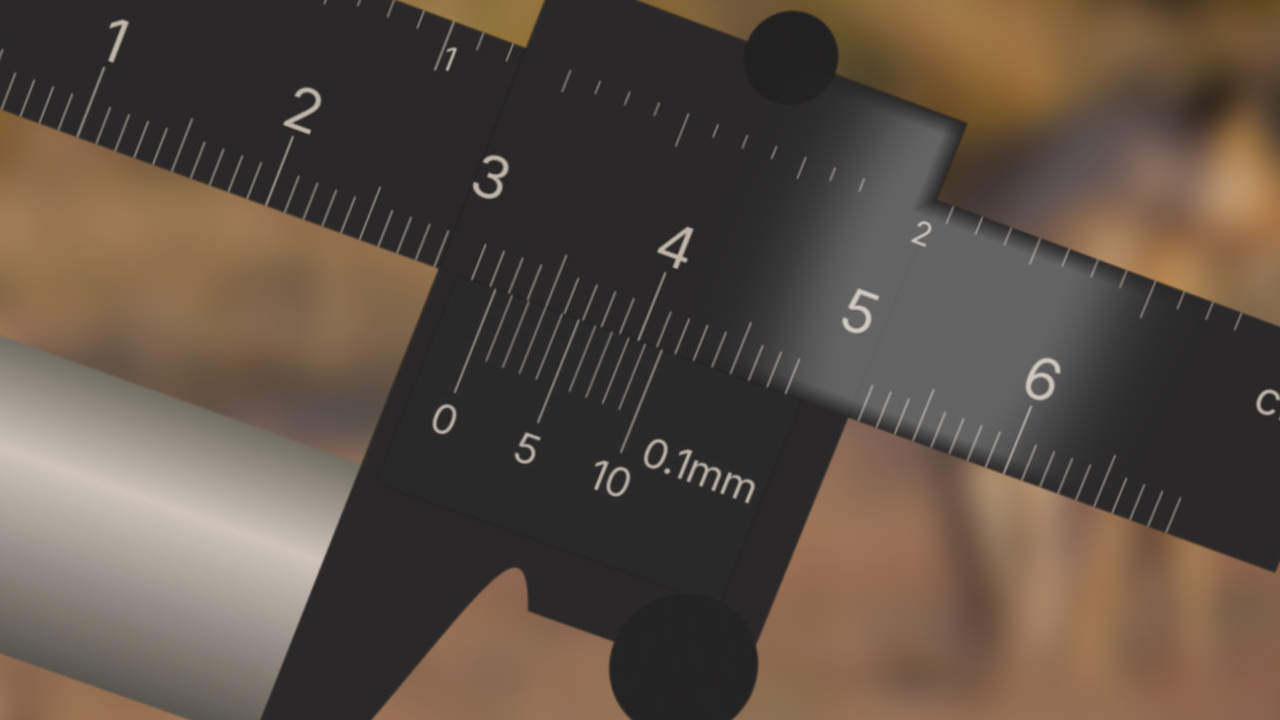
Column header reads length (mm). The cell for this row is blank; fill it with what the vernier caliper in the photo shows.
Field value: 32.3 mm
